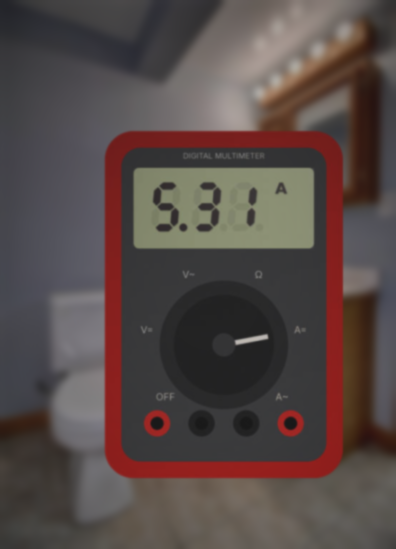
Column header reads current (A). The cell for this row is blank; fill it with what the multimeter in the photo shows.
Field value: 5.31 A
